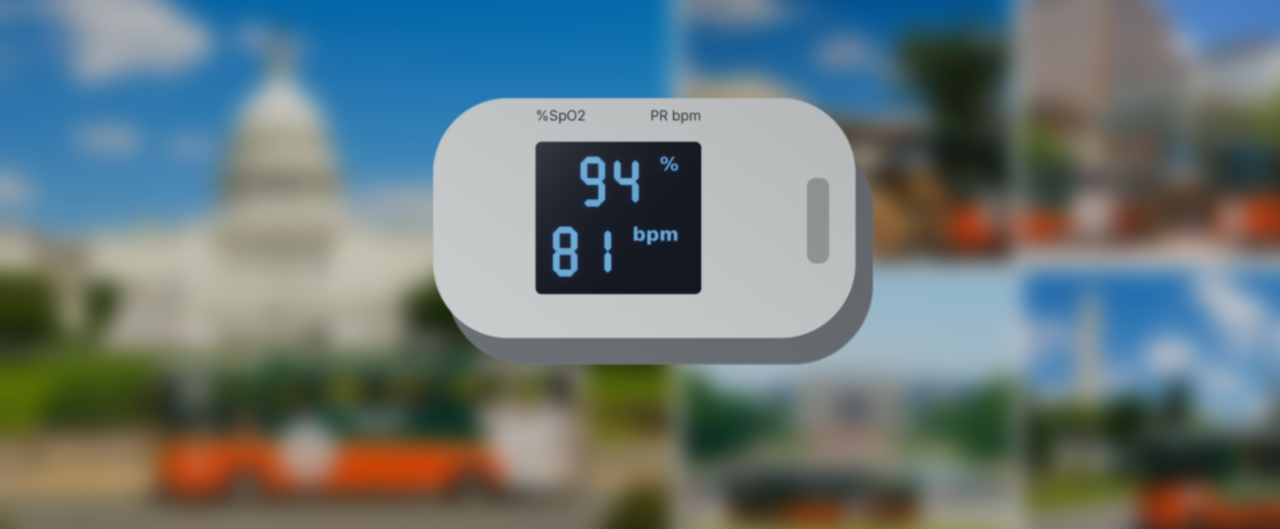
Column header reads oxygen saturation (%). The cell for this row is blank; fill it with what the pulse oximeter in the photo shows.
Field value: 94 %
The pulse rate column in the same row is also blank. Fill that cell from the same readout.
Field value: 81 bpm
